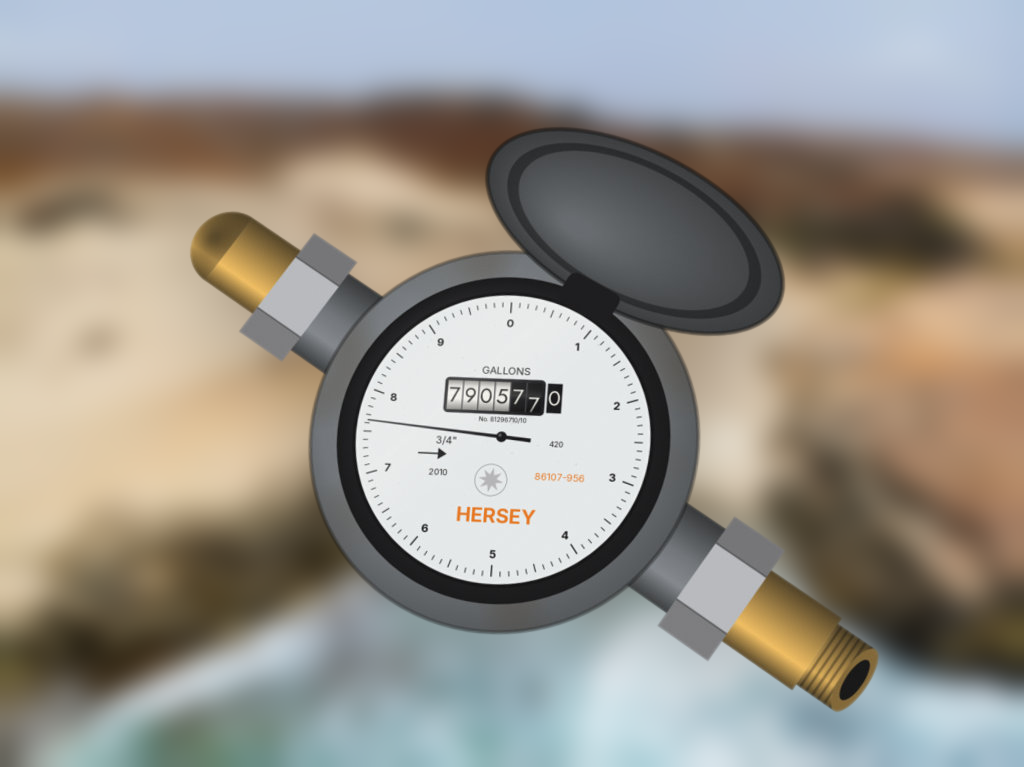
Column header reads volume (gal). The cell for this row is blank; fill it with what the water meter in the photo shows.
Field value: 7905767.6 gal
